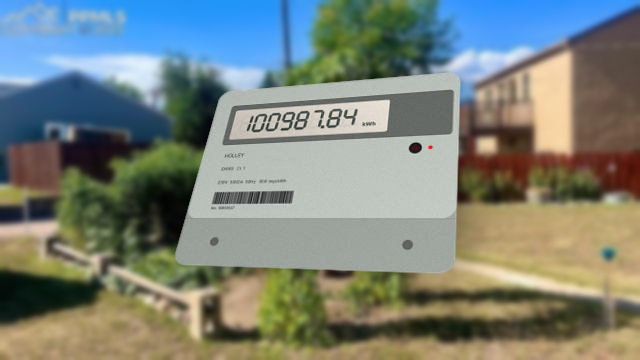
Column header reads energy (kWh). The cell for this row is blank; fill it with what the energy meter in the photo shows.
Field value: 100987.84 kWh
